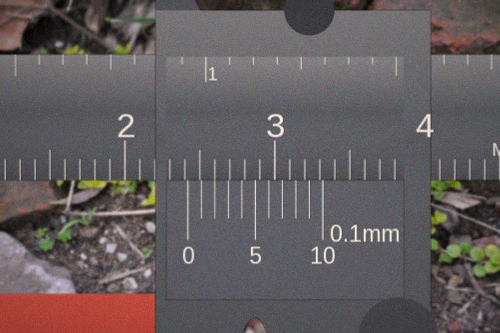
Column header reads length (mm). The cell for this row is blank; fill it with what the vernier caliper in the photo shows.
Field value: 24.2 mm
